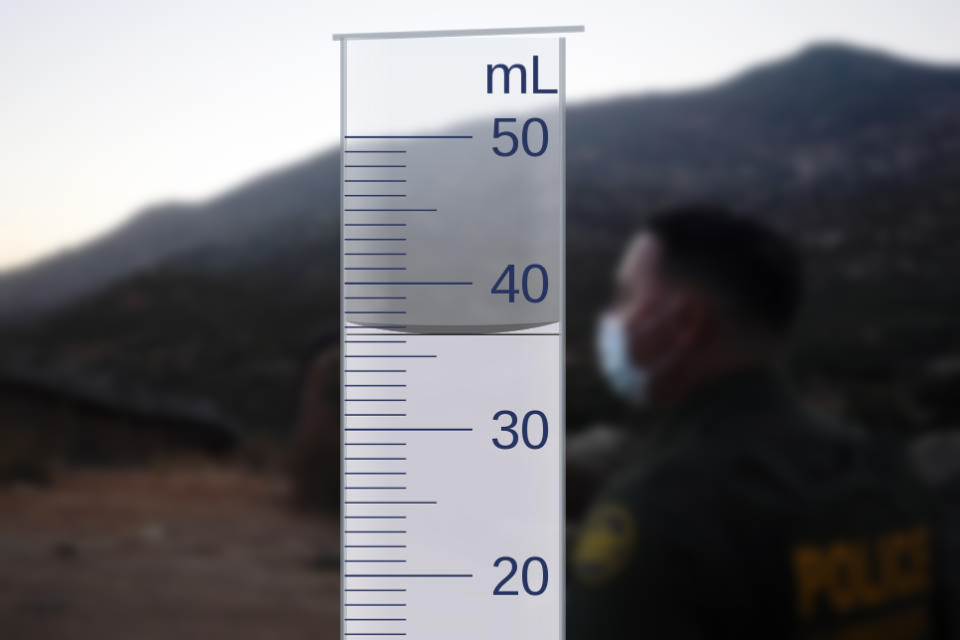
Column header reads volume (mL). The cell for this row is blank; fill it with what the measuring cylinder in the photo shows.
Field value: 36.5 mL
